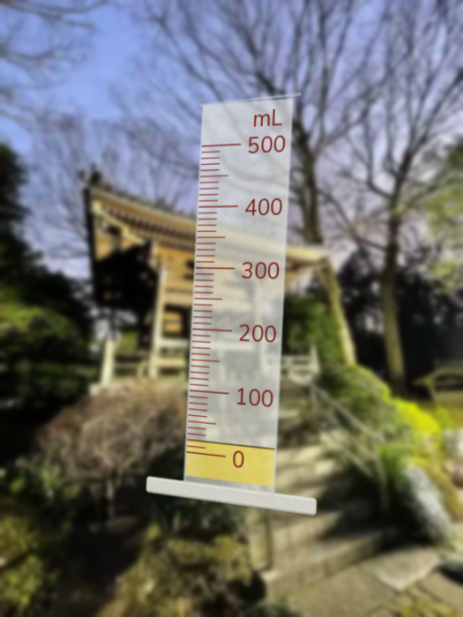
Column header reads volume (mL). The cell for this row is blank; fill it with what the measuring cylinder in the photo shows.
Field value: 20 mL
